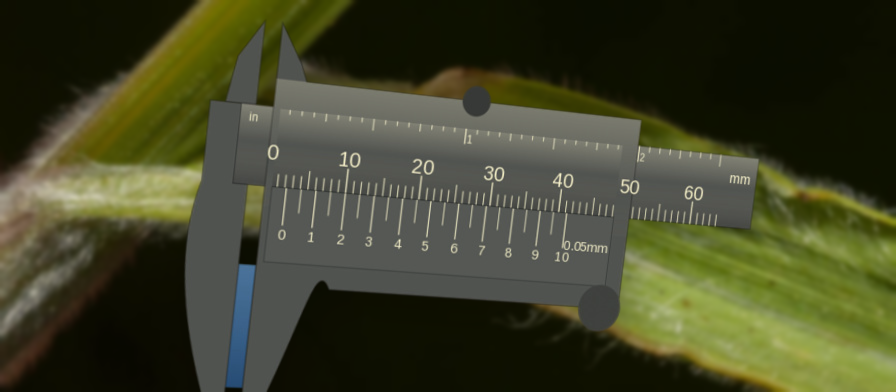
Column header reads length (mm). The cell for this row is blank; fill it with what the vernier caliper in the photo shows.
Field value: 2.2 mm
